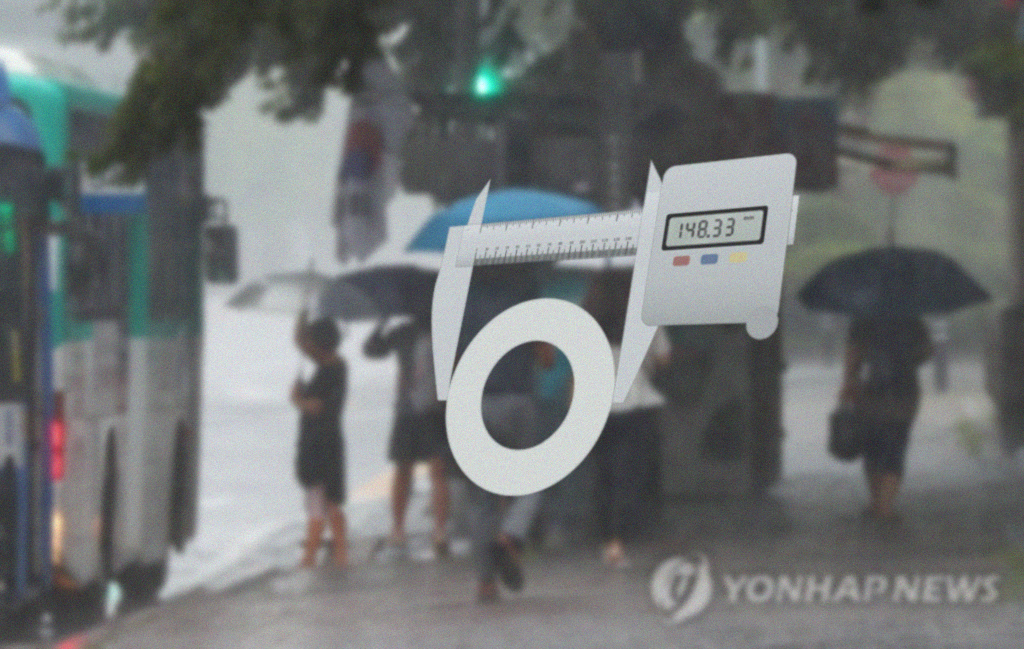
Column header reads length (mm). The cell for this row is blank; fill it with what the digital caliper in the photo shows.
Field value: 148.33 mm
